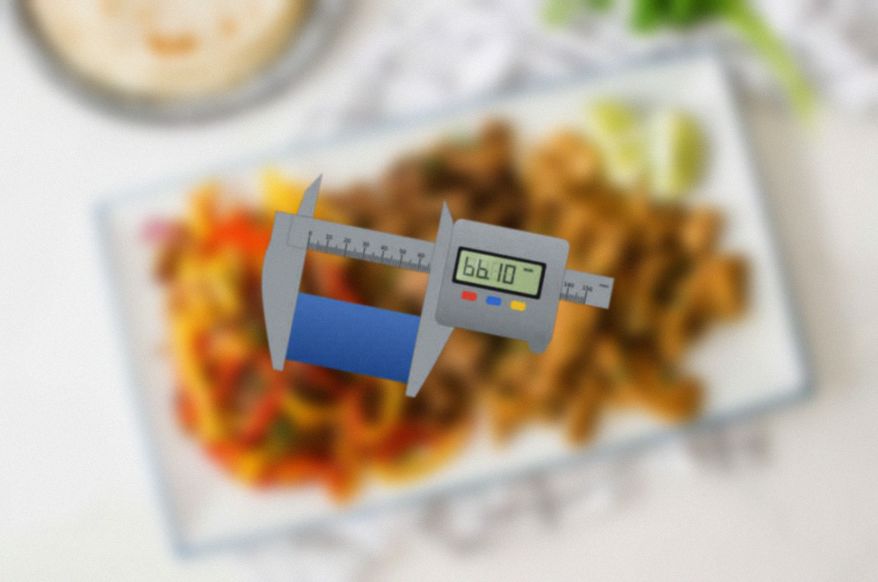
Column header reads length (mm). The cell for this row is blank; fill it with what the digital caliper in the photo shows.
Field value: 66.10 mm
